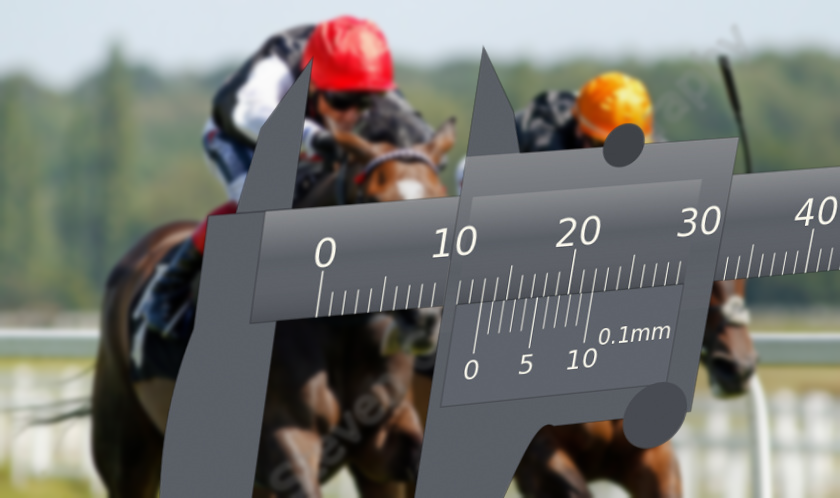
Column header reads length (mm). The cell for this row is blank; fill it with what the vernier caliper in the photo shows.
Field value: 13.0 mm
